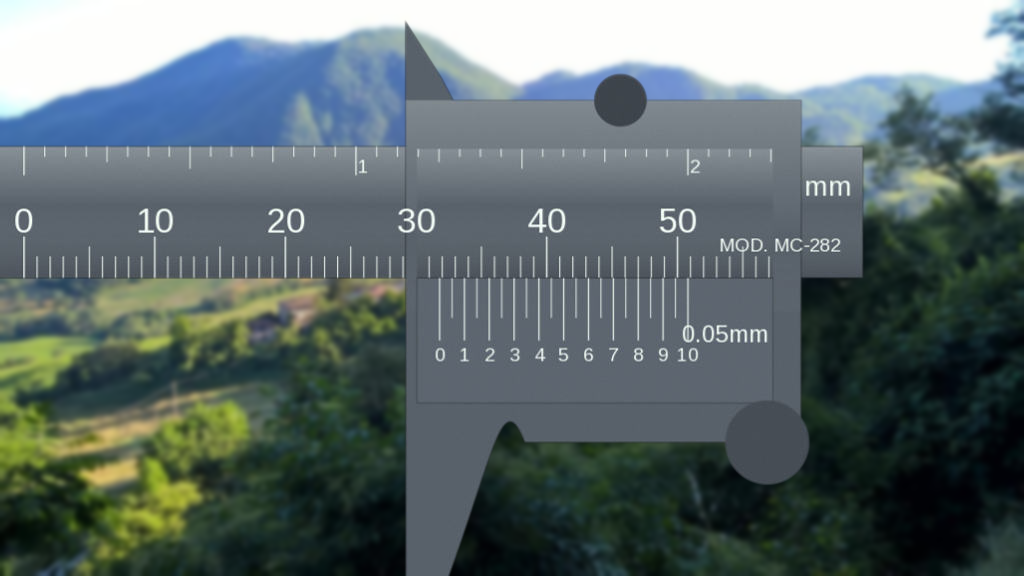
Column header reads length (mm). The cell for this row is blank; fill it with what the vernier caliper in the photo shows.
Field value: 31.8 mm
